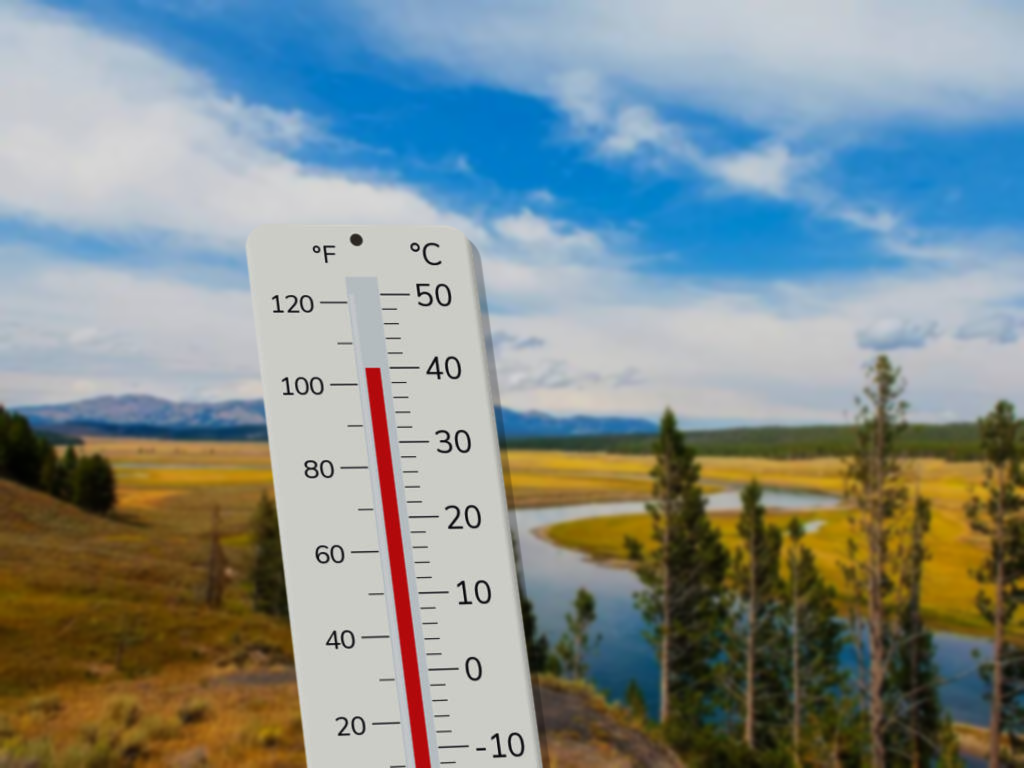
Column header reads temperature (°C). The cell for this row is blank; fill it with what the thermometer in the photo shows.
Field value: 40 °C
